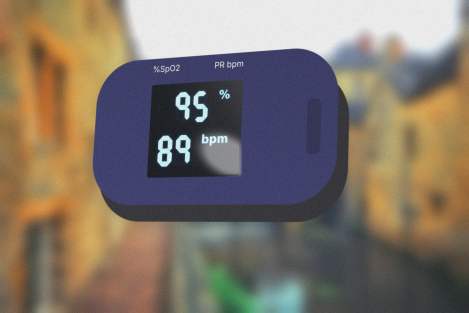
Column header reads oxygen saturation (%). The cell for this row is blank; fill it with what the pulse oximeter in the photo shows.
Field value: 95 %
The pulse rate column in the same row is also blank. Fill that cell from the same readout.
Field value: 89 bpm
